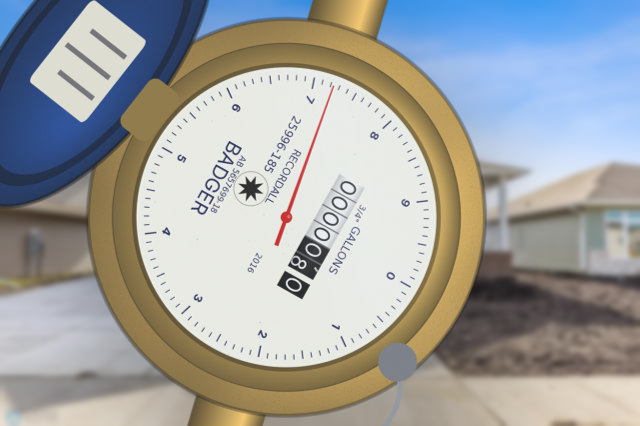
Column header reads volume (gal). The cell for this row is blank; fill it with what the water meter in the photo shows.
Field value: 77.2 gal
